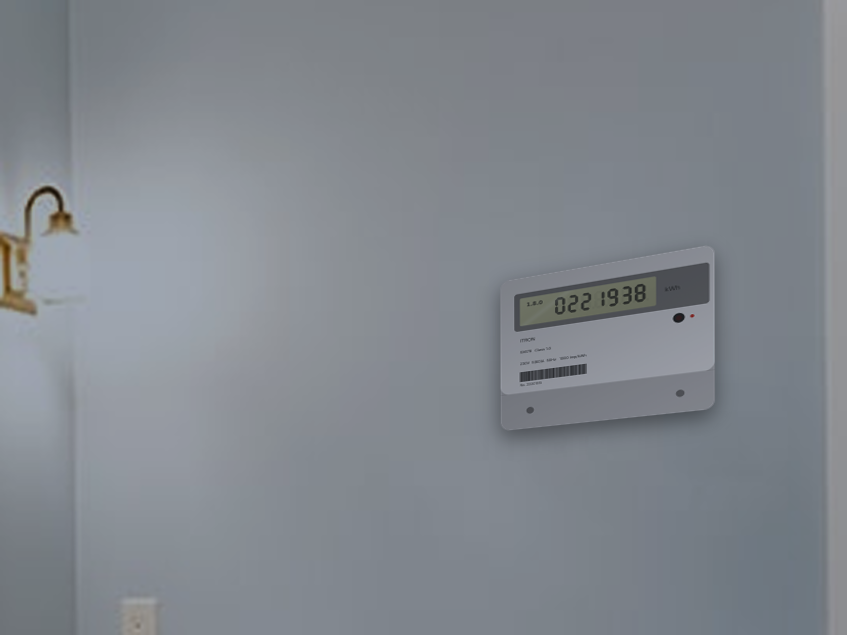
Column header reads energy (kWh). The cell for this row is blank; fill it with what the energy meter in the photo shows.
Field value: 221938 kWh
